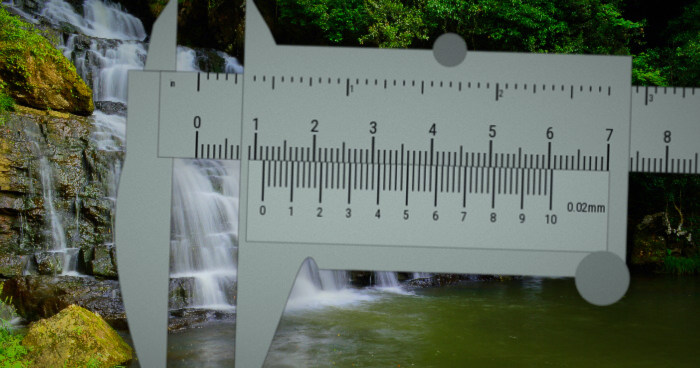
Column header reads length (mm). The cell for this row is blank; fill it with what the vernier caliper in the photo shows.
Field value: 11.5 mm
